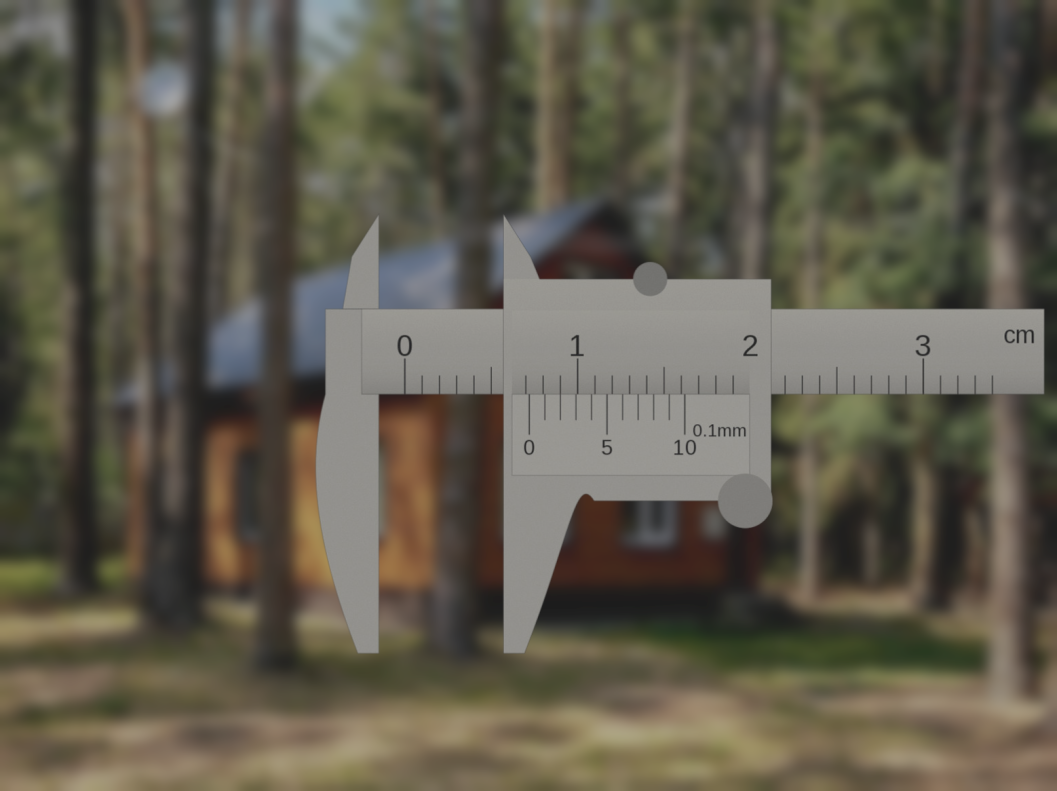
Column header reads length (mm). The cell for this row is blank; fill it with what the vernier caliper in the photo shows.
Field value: 7.2 mm
